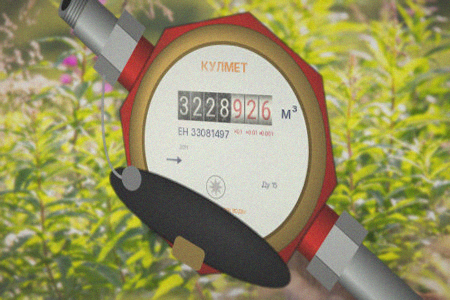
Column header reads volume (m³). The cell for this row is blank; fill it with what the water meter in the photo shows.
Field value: 3228.926 m³
